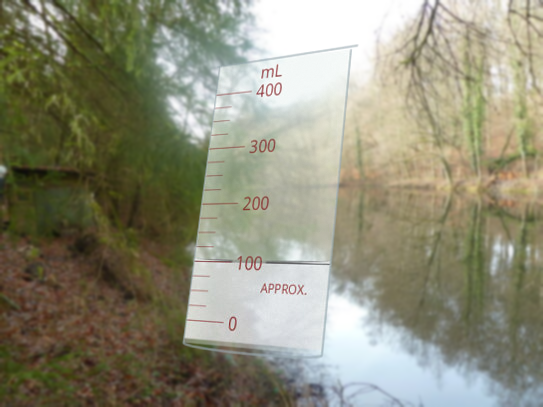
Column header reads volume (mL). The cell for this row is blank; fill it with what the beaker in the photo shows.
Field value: 100 mL
